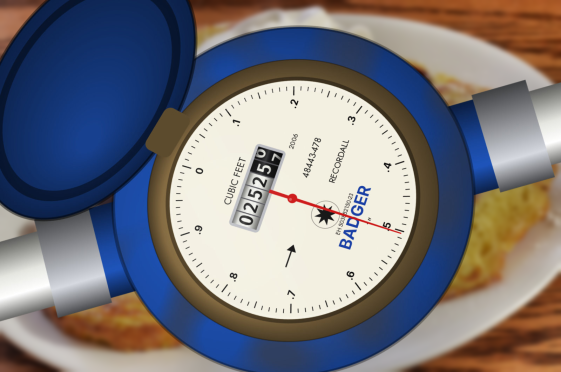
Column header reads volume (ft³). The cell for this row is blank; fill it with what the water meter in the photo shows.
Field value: 25256.50 ft³
